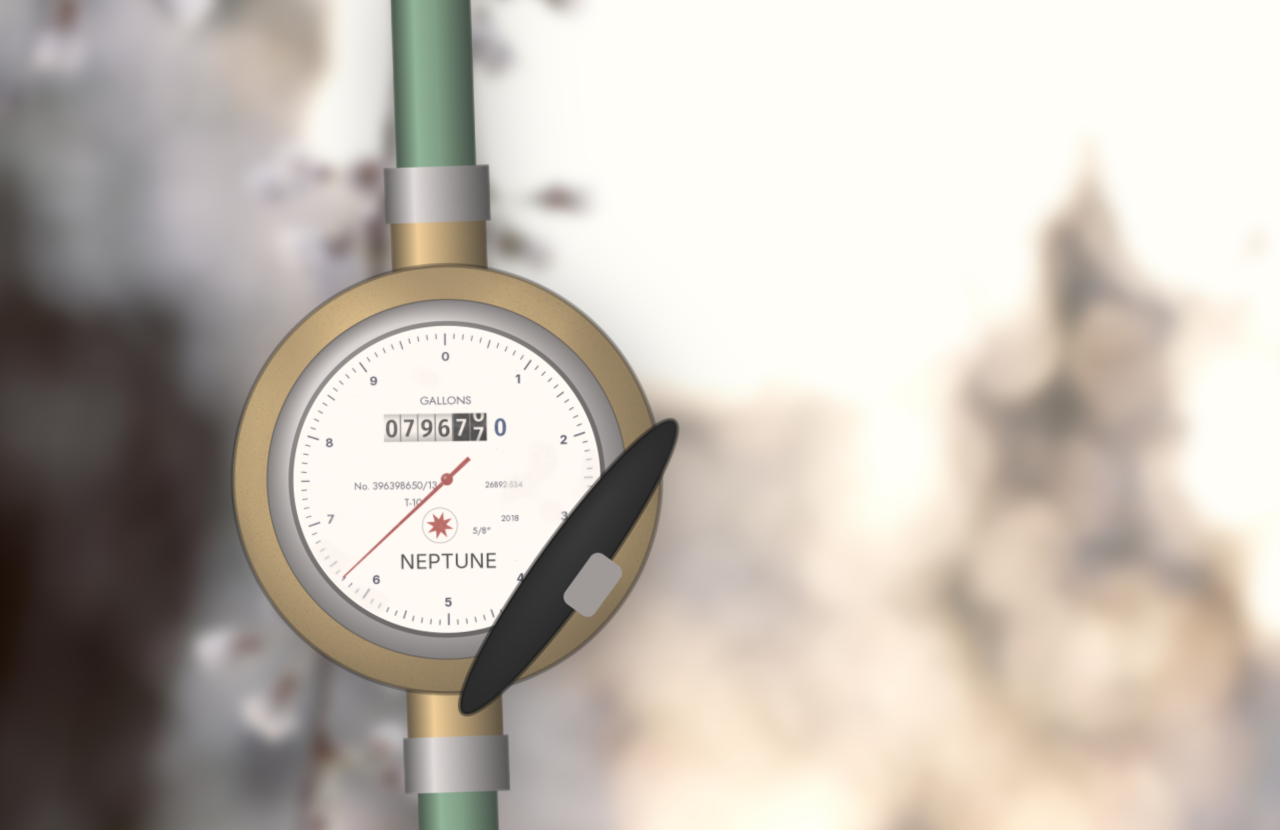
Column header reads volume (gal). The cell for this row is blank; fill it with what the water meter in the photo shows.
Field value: 796766.3 gal
